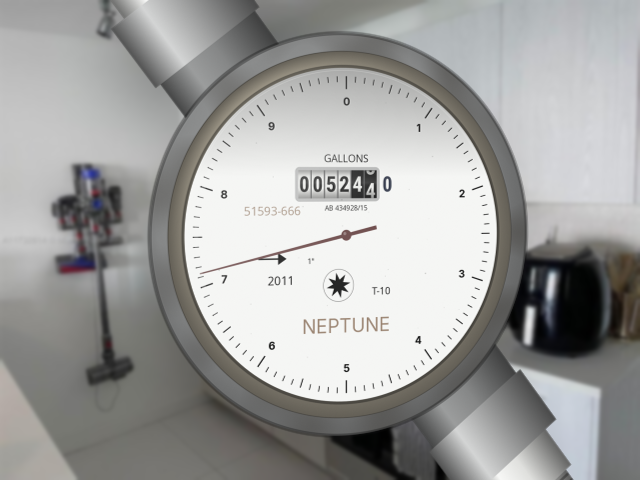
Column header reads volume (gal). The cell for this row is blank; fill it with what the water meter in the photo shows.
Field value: 52437.1 gal
